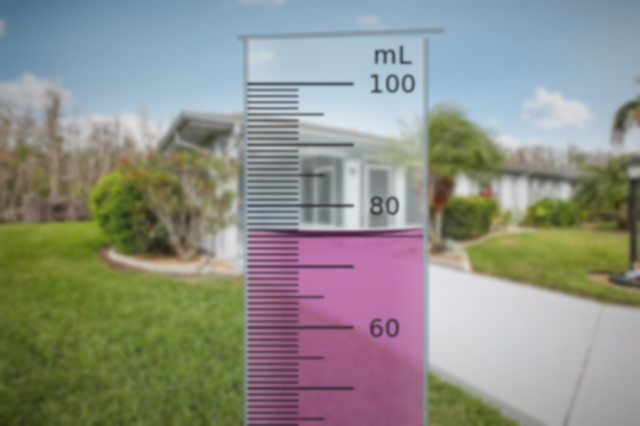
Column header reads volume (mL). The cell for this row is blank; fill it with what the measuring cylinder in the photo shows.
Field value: 75 mL
